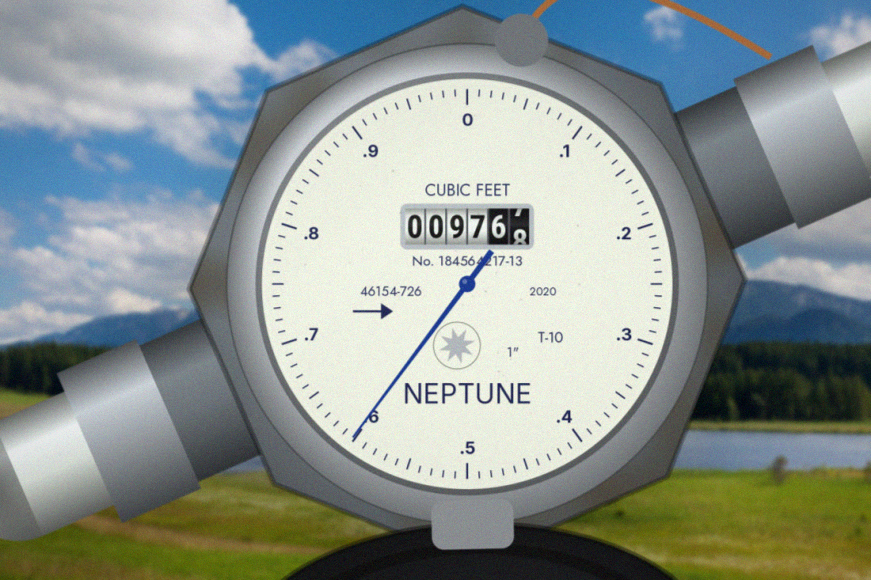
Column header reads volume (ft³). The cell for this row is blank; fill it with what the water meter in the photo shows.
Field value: 9767.60 ft³
